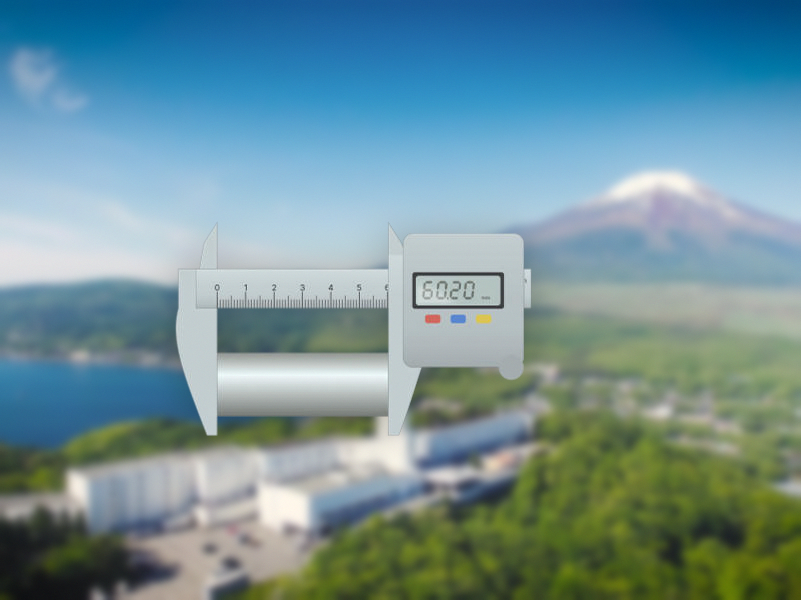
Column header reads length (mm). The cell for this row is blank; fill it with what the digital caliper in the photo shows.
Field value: 60.20 mm
